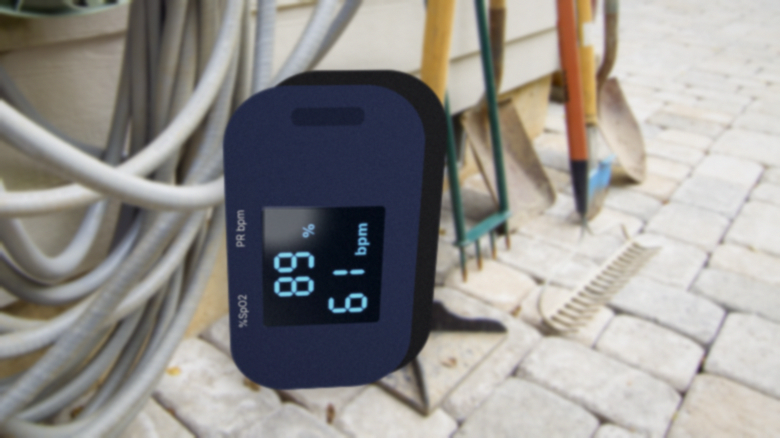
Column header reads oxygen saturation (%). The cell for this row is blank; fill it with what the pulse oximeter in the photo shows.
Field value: 89 %
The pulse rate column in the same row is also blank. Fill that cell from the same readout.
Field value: 61 bpm
